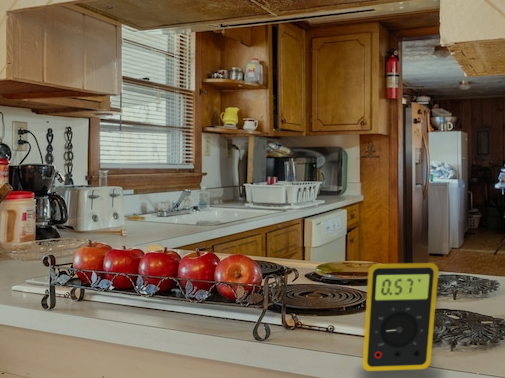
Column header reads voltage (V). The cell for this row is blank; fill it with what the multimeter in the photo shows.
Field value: 0.57 V
